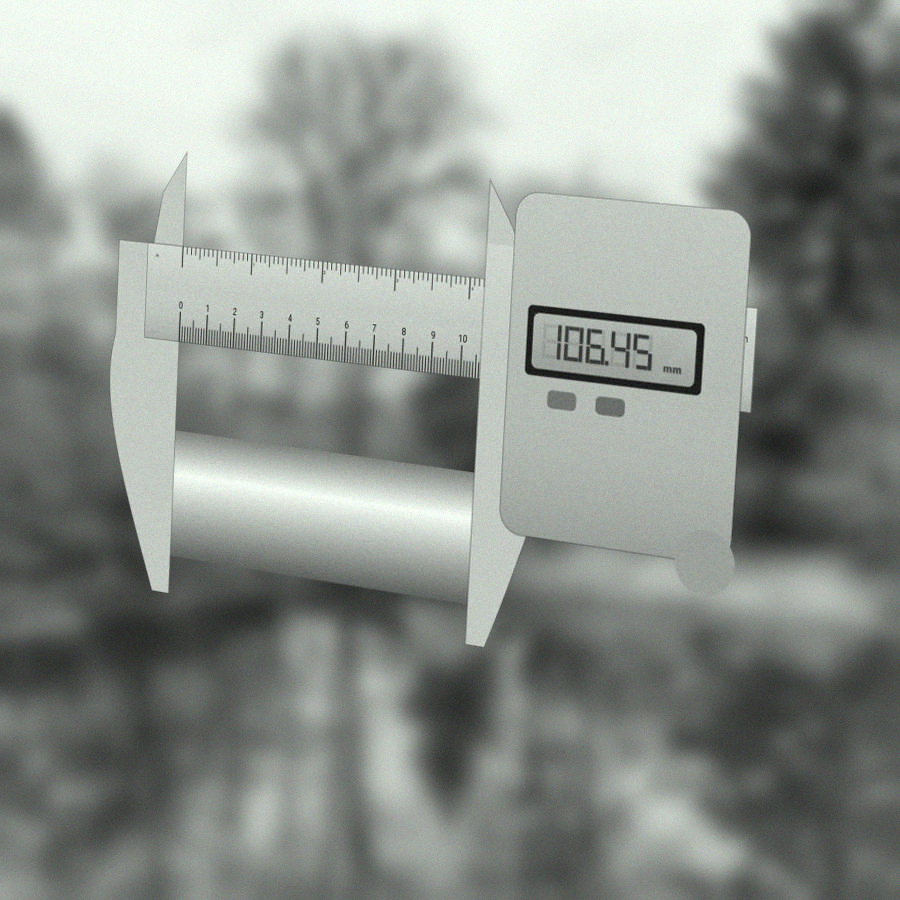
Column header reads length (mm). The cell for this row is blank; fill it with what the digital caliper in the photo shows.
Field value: 106.45 mm
